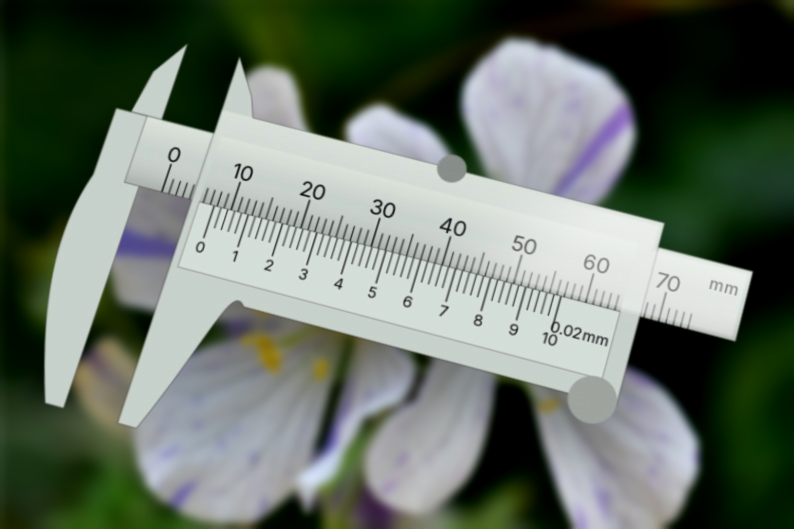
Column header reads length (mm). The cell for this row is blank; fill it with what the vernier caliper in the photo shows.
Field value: 7.6 mm
